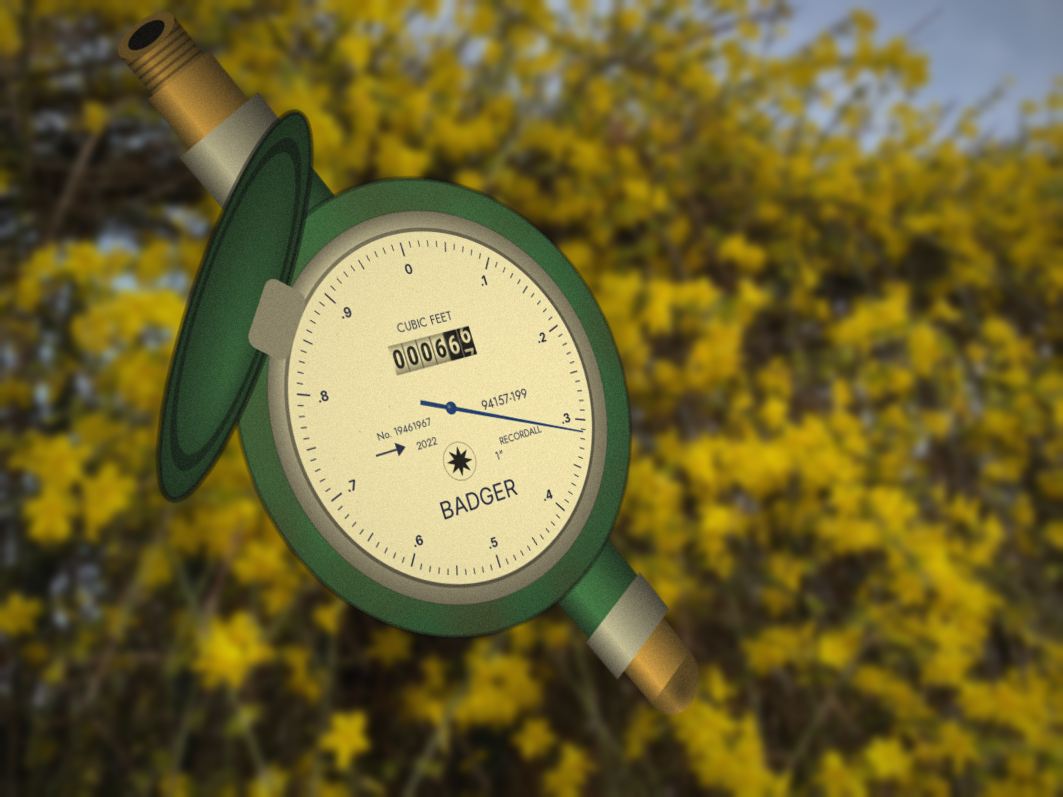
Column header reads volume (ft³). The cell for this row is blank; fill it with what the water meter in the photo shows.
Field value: 666.31 ft³
